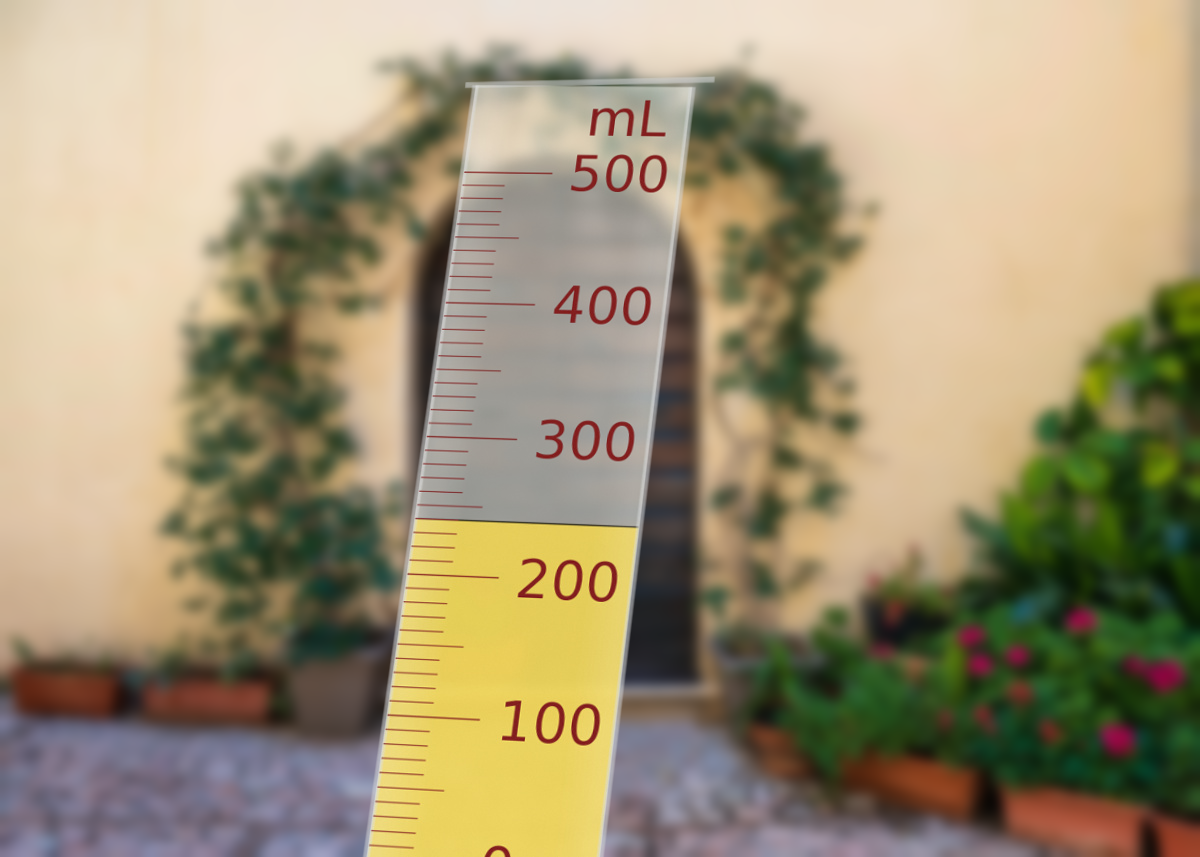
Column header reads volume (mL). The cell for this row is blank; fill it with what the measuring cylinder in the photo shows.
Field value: 240 mL
